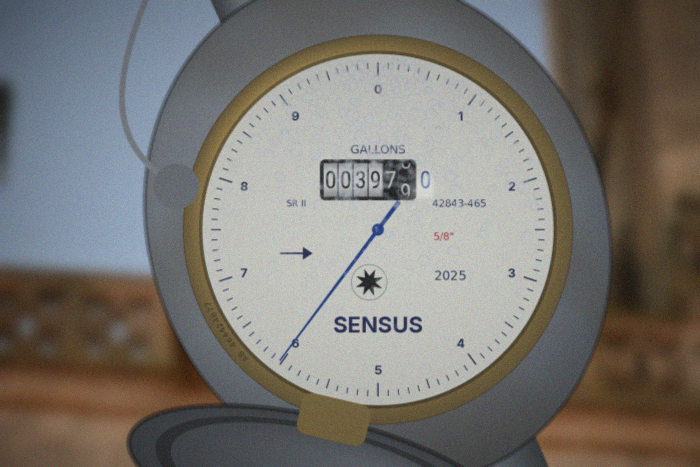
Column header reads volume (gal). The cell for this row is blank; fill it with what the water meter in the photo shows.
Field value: 39786.0 gal
